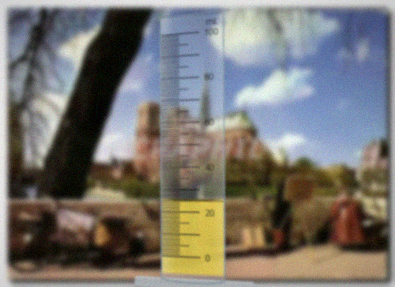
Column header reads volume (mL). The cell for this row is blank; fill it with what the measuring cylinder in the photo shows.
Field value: 25 mL
